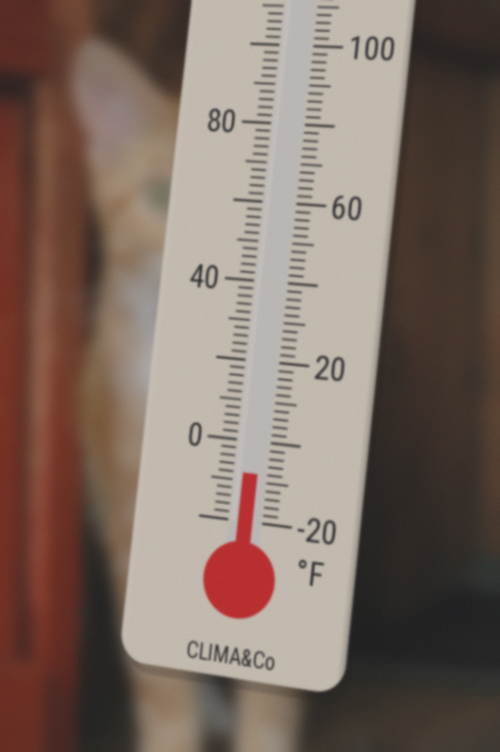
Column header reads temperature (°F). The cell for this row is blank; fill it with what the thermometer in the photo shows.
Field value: -8 °F
